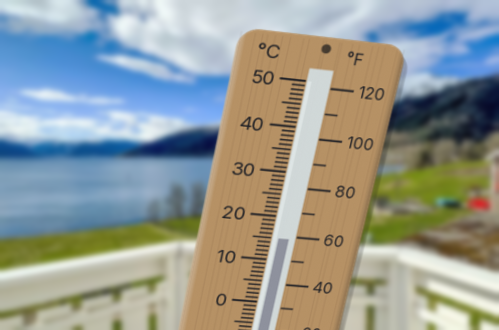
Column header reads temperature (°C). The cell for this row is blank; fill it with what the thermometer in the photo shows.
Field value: 15 °C
